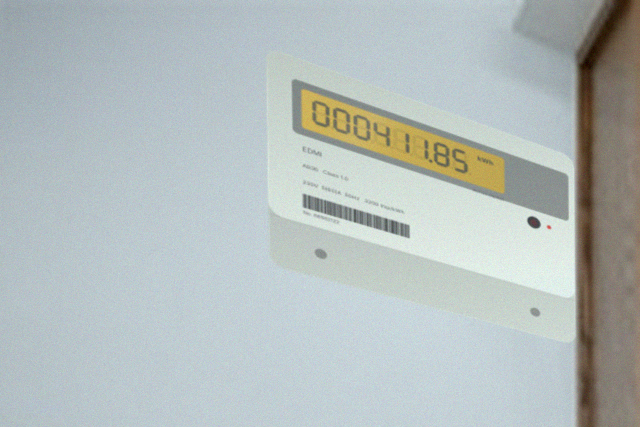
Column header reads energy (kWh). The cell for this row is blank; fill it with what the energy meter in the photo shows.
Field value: 411.85 kWh
